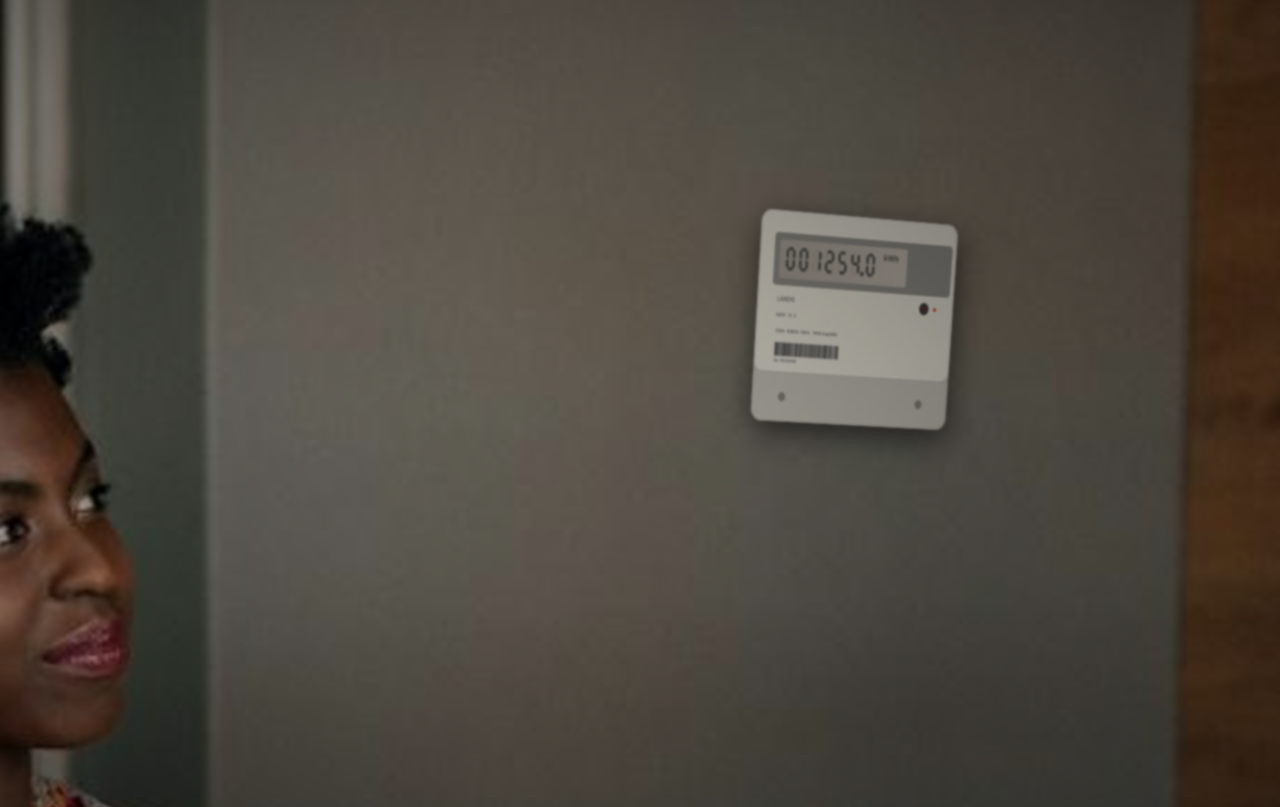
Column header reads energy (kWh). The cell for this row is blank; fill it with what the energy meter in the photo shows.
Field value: 1254.0 kWh
